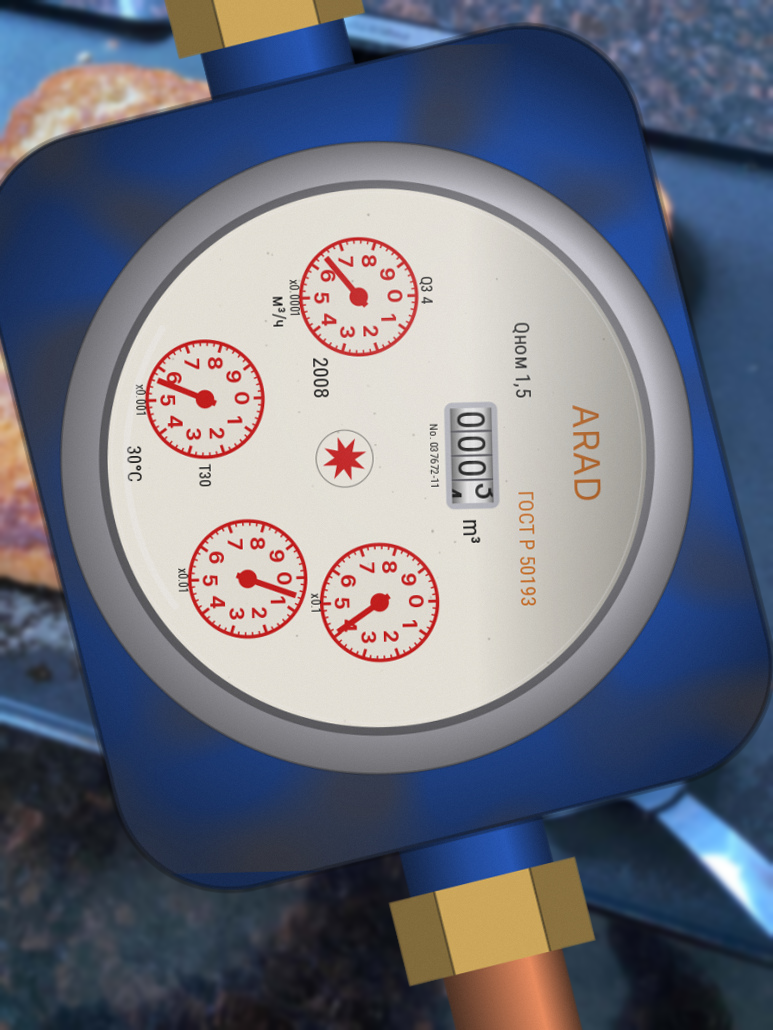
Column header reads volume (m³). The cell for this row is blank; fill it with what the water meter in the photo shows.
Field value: 3.4056 m³
